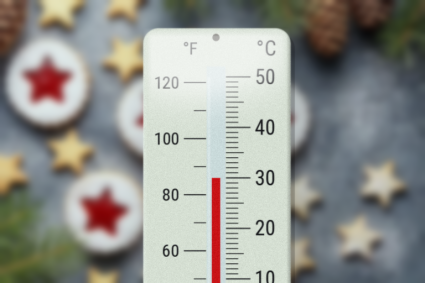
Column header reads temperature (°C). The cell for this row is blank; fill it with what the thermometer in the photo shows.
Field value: 30 °C
